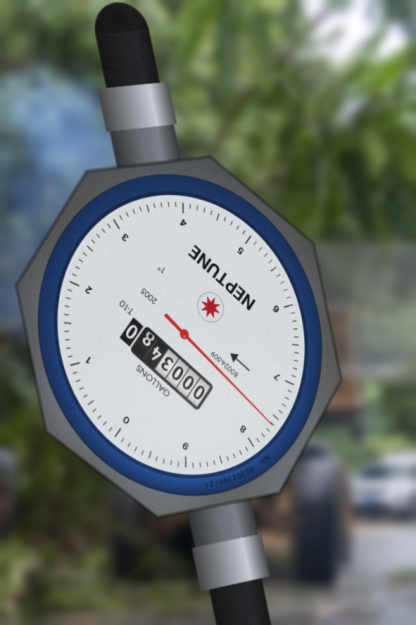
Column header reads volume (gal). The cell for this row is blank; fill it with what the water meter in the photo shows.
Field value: 3477.6 gal
